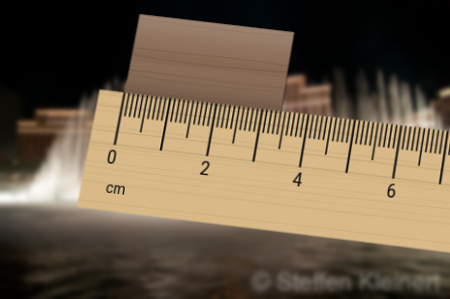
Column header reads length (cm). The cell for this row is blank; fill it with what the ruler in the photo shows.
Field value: 3.4 cm
